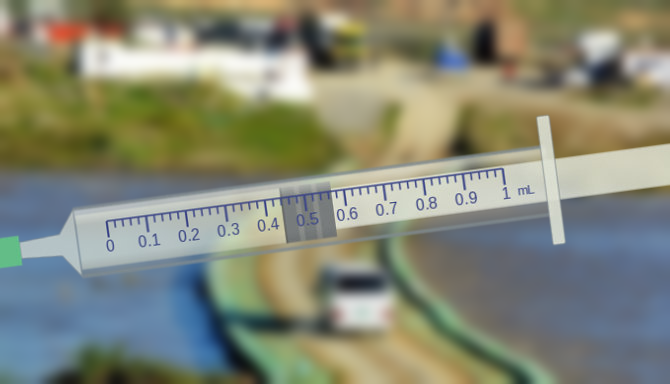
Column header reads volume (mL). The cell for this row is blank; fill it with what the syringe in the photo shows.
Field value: 0.44 mL
